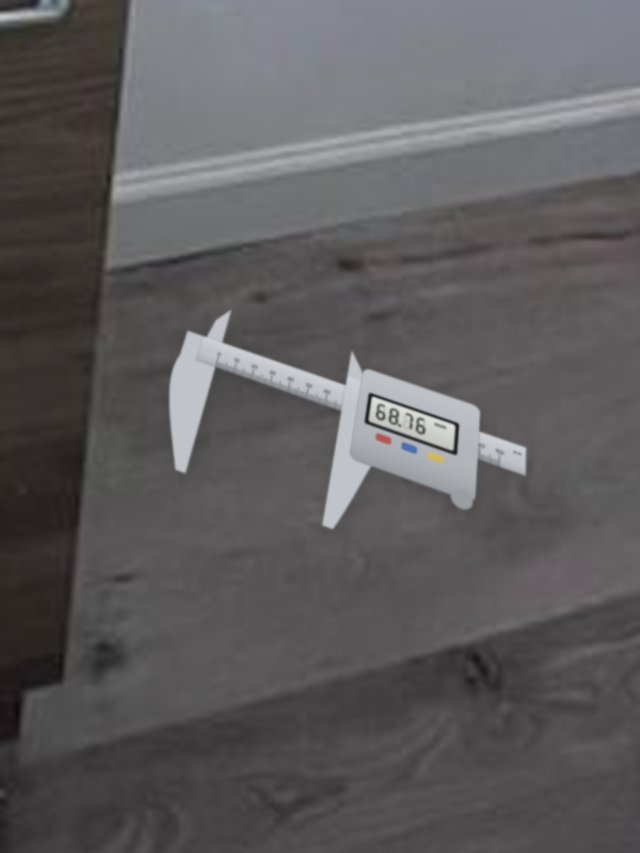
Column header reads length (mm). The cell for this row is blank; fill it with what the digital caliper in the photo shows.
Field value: 68.76 mm
